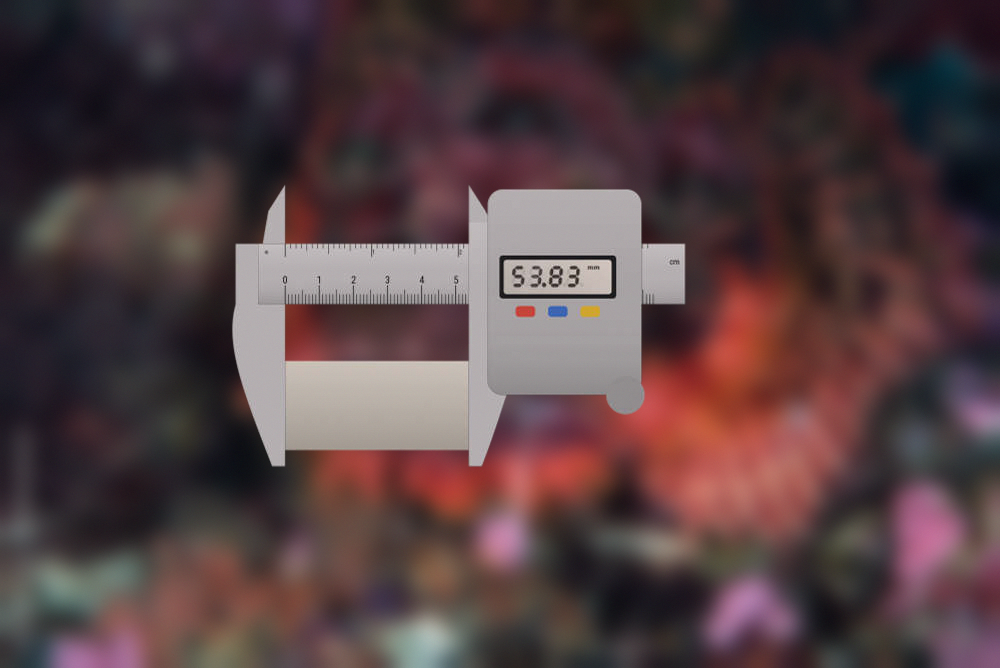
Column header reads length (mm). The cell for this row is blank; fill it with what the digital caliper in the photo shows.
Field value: 53.83 mm
